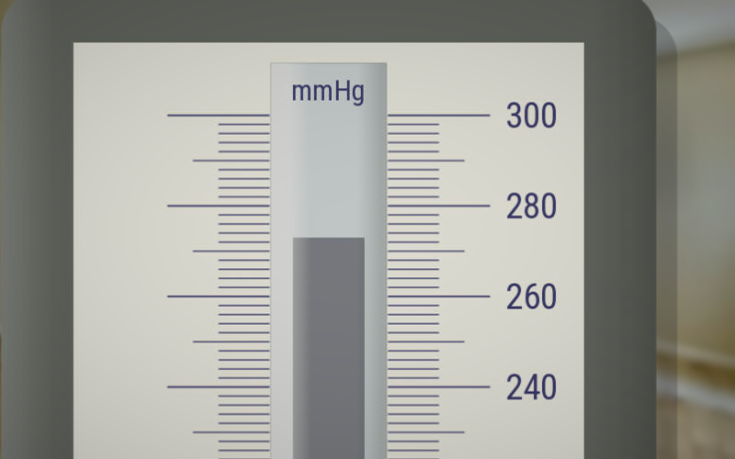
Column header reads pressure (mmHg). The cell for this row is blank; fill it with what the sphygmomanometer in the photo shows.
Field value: 273 mmHg
